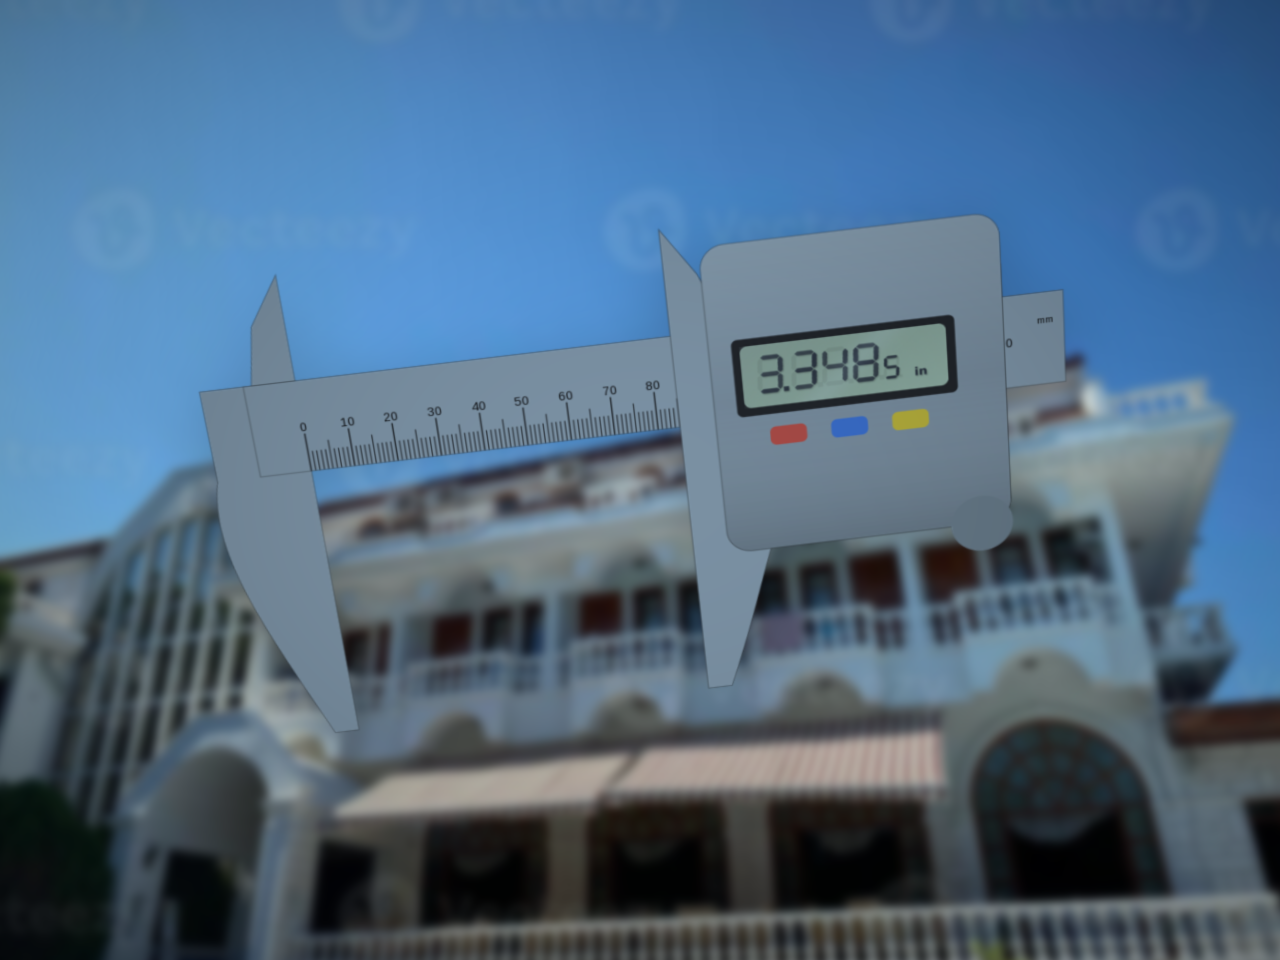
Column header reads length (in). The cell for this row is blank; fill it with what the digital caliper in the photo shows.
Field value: 3.3485 in
